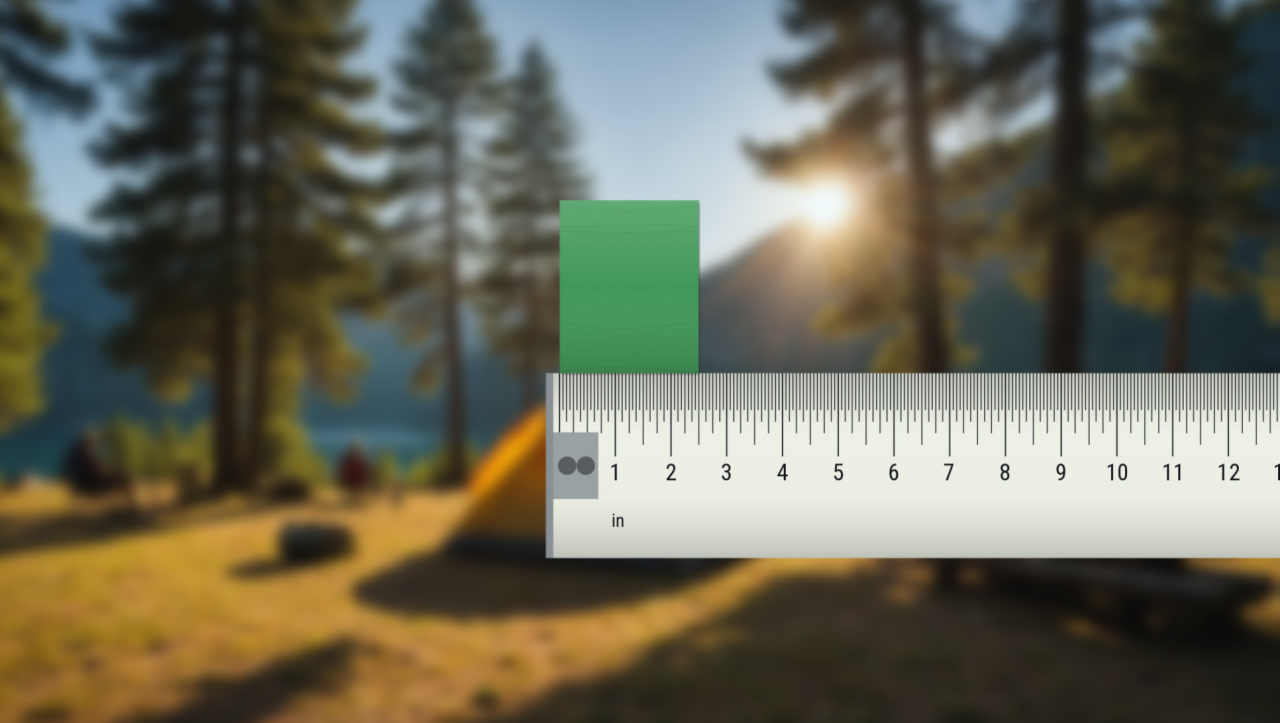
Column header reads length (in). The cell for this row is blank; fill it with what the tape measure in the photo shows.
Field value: 2.5 in
